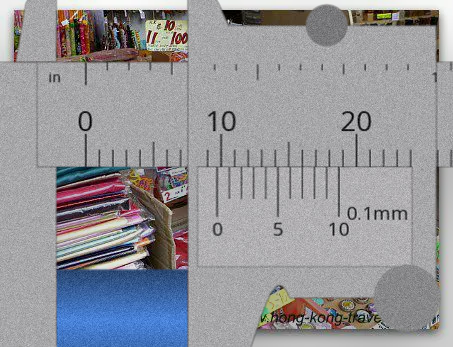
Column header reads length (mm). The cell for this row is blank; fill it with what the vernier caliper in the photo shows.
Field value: 9.7 mm
